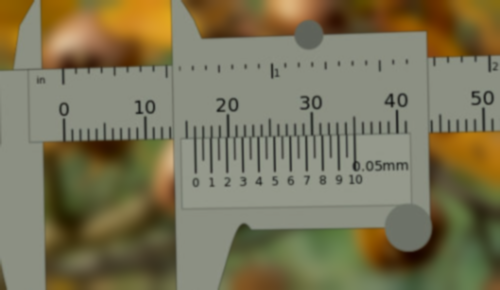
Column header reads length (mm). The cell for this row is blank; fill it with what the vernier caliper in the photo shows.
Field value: 16.0 mm
